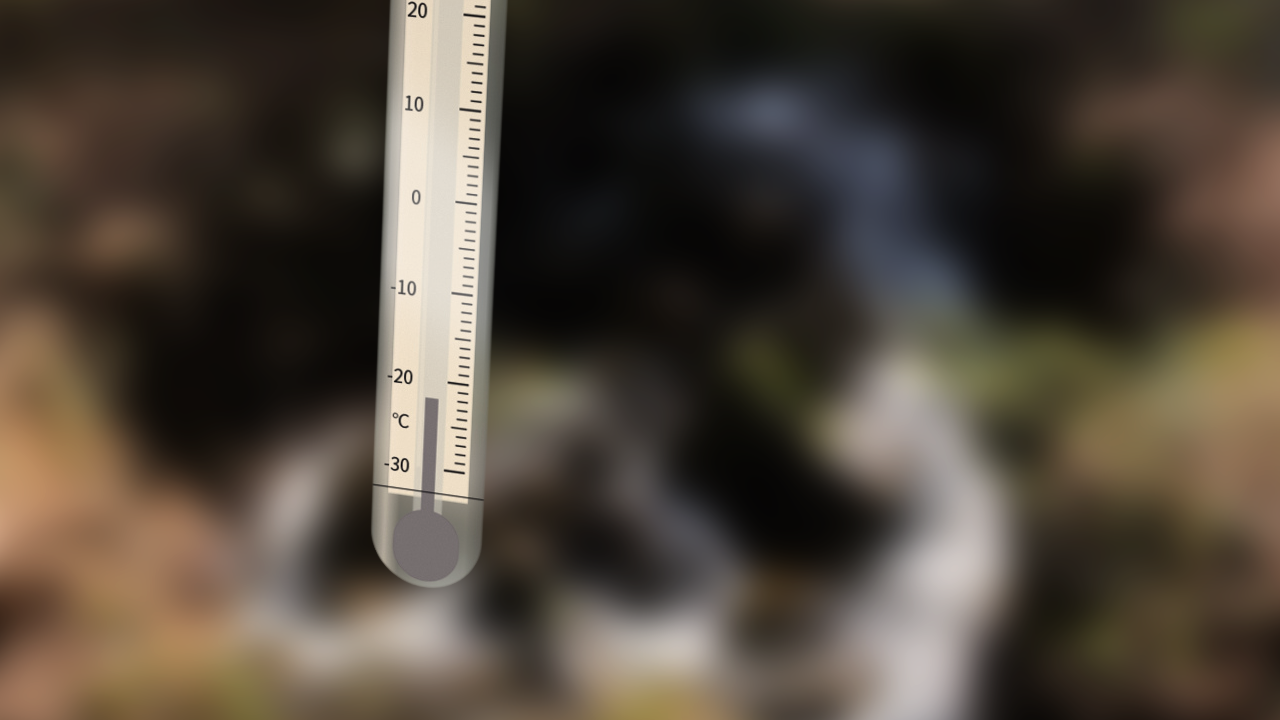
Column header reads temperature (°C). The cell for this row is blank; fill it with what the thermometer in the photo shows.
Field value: -22 °C
